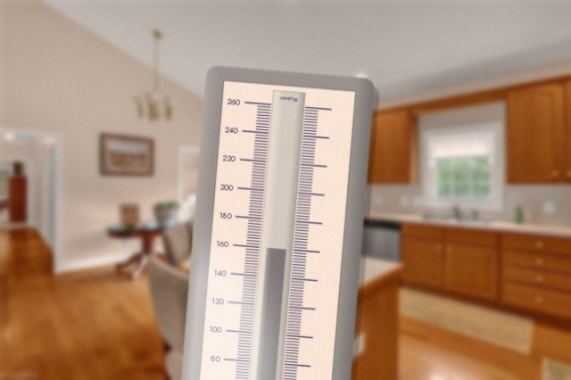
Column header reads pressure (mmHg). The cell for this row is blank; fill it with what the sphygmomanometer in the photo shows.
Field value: 160 mmHg
